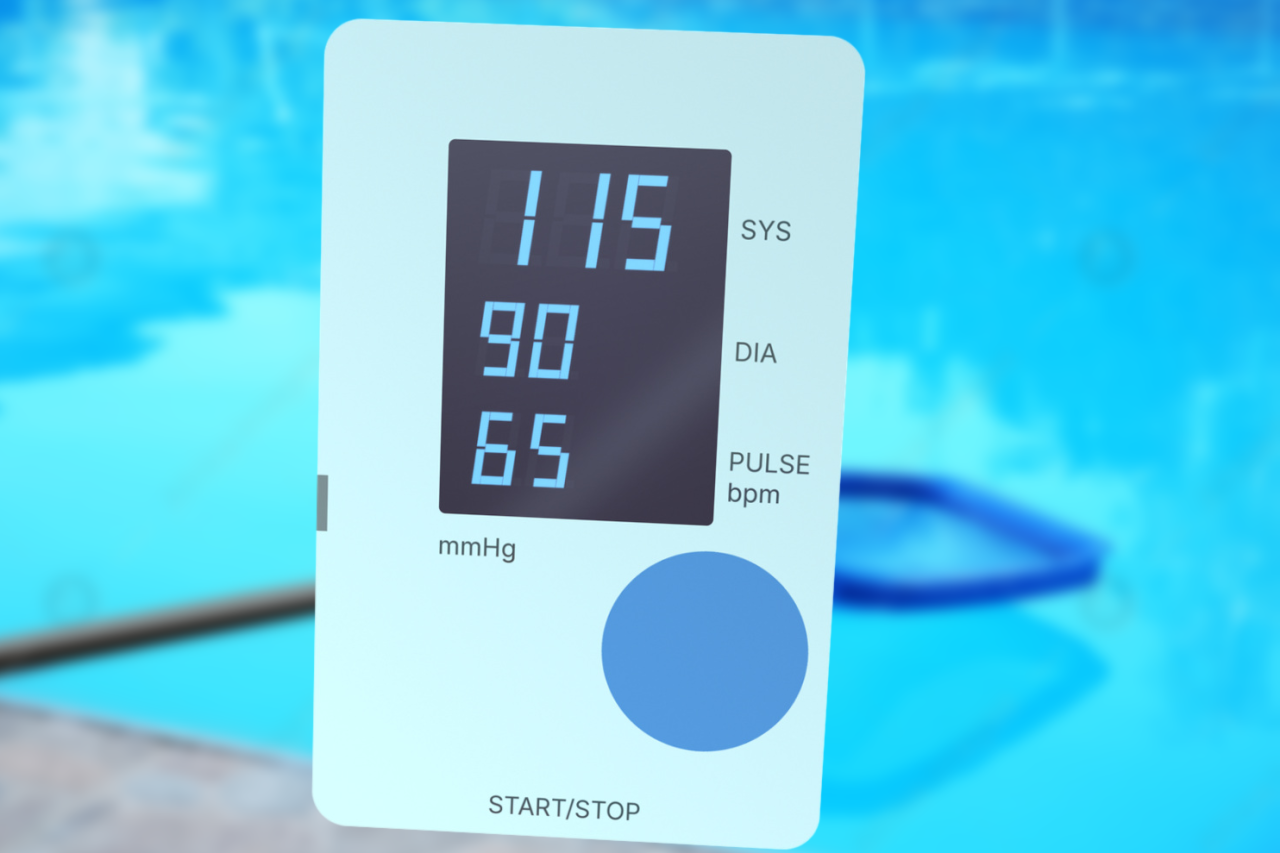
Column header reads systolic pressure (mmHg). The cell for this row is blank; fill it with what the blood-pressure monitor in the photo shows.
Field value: 115 mmHg
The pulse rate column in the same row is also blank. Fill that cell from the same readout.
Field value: 65 bpm
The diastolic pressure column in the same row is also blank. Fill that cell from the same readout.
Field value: 90 mmHg
